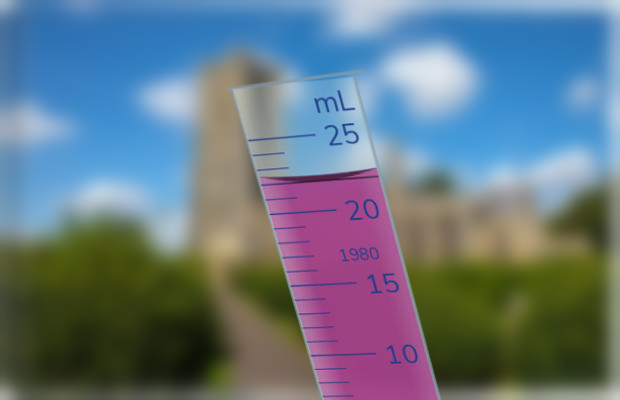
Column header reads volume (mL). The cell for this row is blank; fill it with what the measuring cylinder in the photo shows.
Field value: 22 mL
